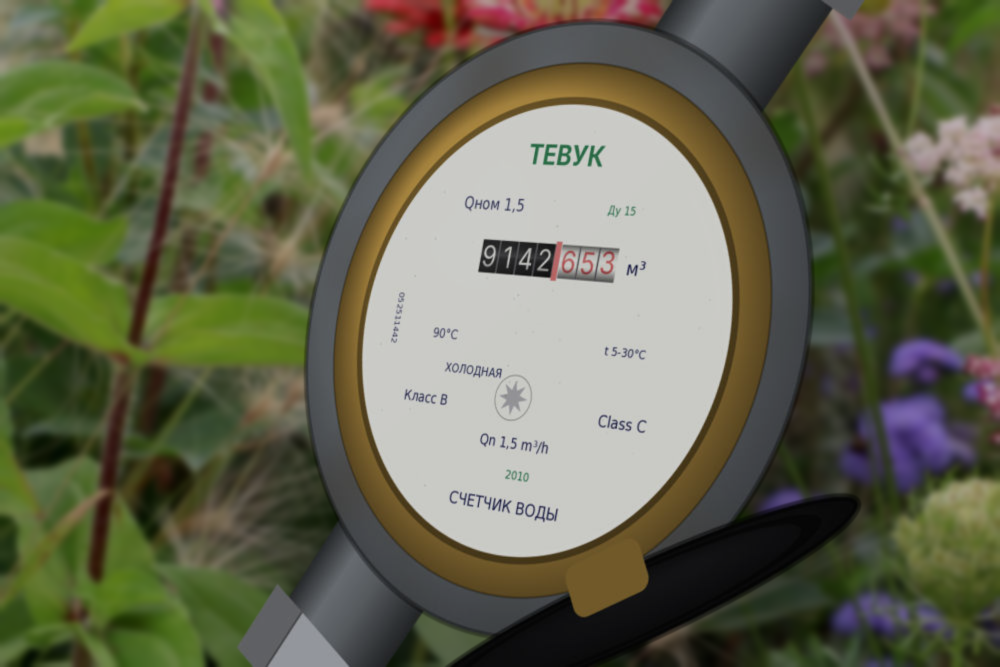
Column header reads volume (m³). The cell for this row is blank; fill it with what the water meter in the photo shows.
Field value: 9142.653 m³
